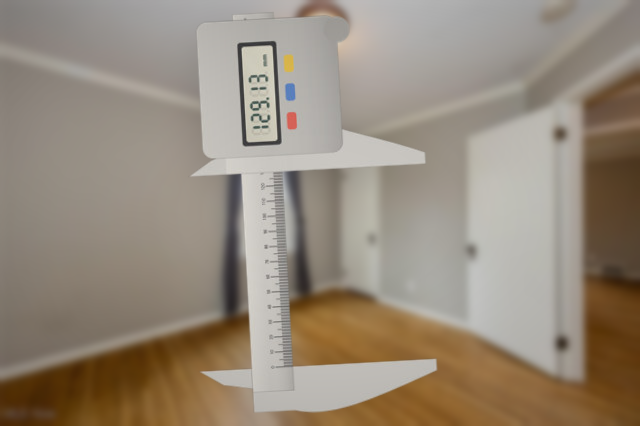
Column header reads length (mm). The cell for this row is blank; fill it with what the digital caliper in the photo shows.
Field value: 129.13 mm
